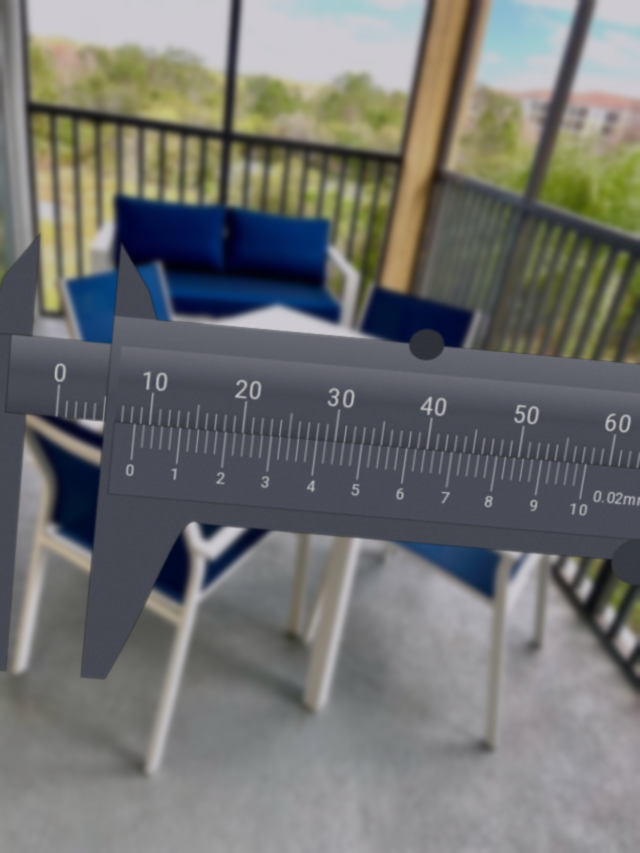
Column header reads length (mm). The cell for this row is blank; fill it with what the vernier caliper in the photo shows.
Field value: 8.4 mm
